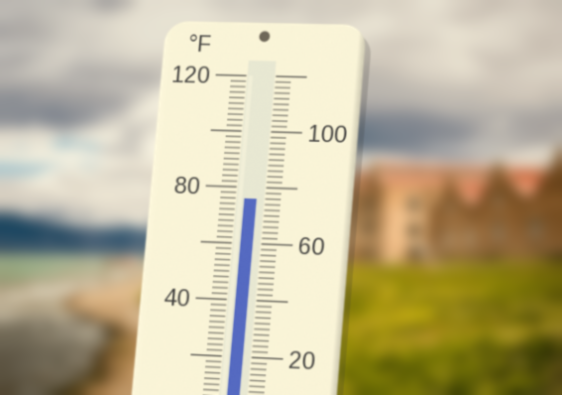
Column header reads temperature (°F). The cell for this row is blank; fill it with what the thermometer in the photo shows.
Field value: 76 °F
